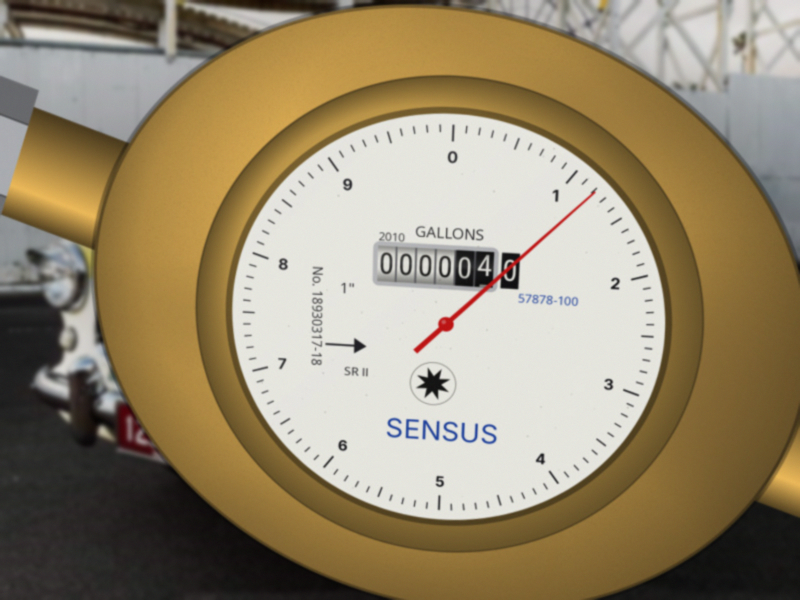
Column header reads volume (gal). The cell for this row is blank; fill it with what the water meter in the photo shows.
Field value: 41.2 gal
